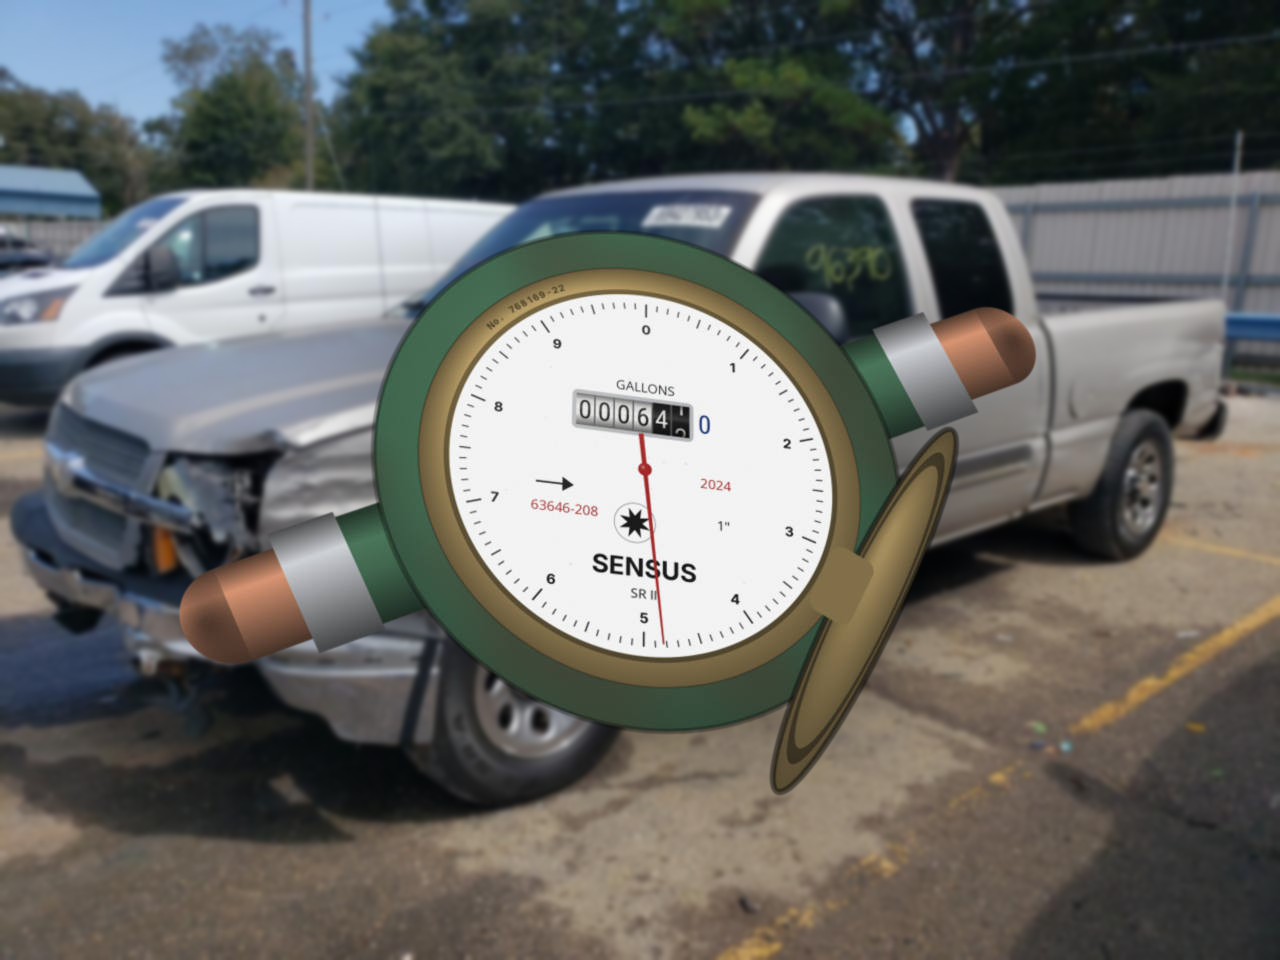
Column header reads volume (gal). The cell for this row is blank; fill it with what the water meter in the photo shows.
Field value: 6414.8 gal
